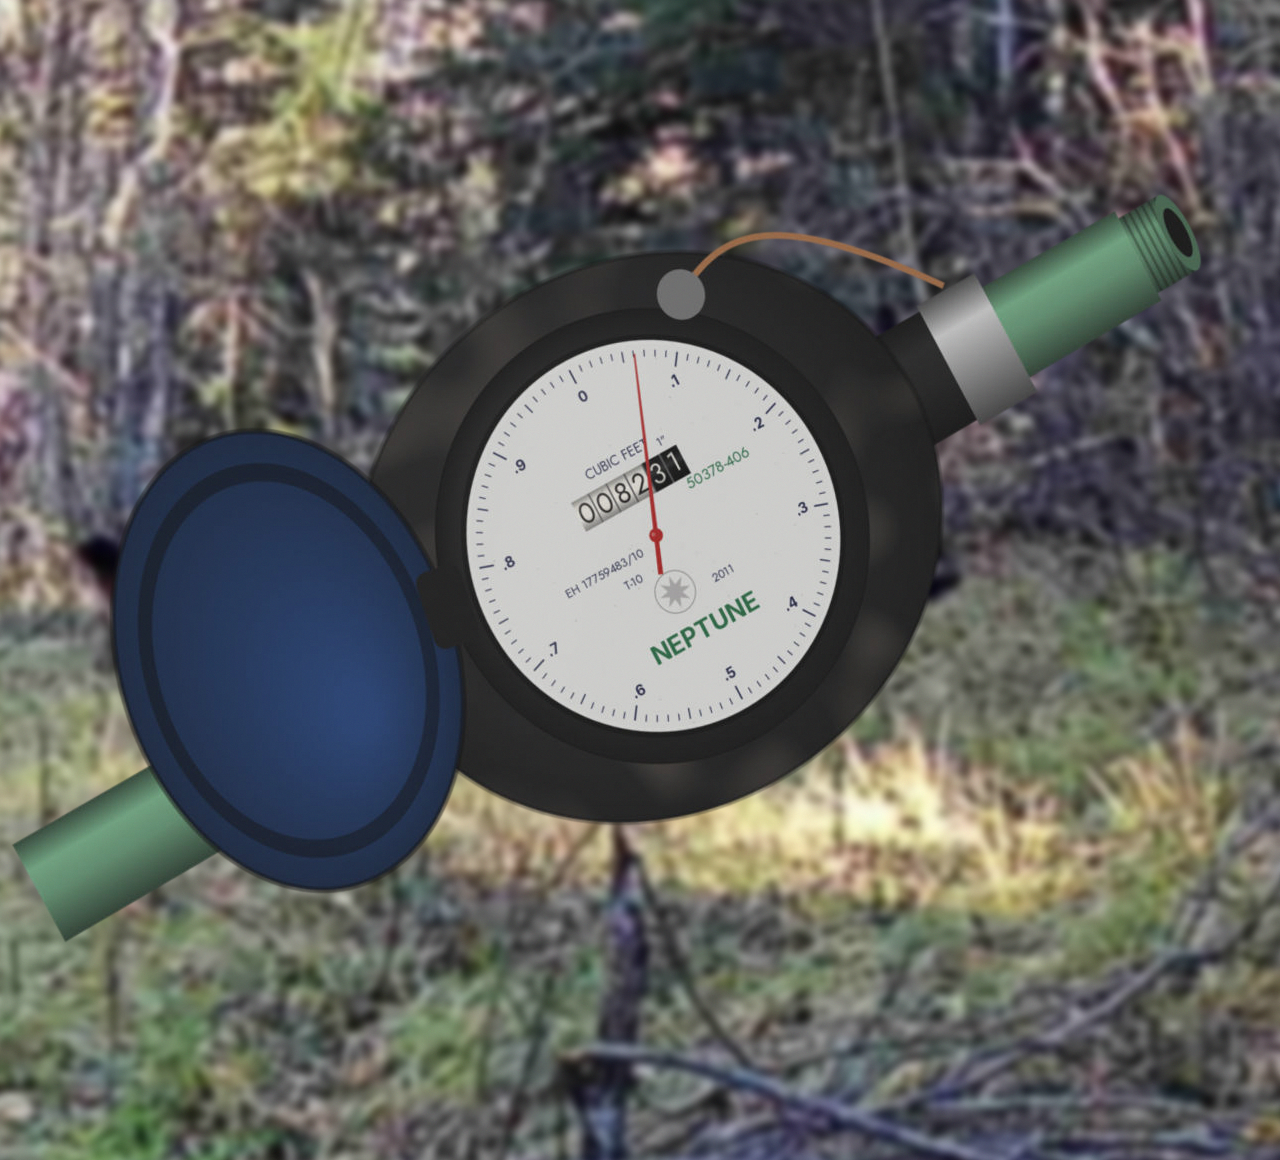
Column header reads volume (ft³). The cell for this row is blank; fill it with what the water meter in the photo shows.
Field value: 8231.06 ft³
